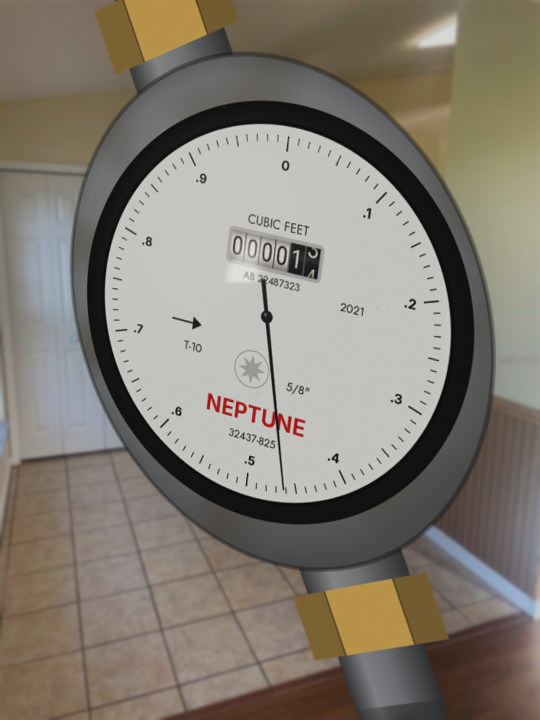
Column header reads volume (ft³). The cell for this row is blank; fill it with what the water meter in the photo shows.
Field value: 13.46 ft³
